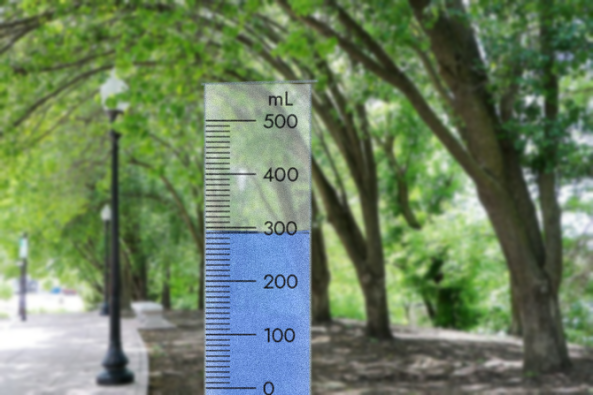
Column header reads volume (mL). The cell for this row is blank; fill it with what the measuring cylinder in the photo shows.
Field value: 290 mL
